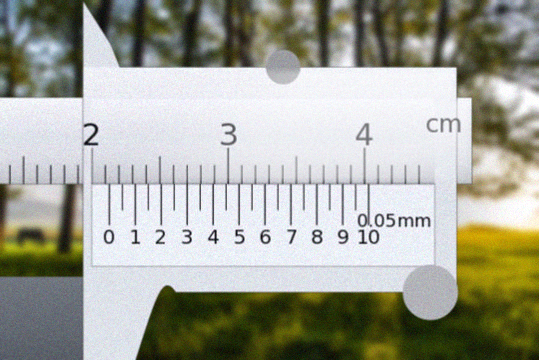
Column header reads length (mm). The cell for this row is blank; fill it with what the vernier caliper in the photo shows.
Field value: 21.3 mm
